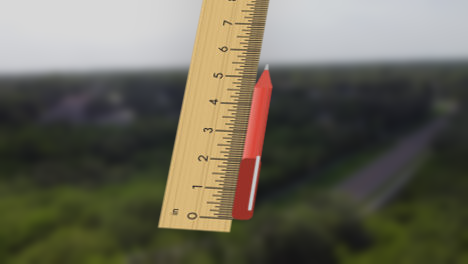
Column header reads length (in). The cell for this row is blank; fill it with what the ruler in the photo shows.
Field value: 5.5 in
